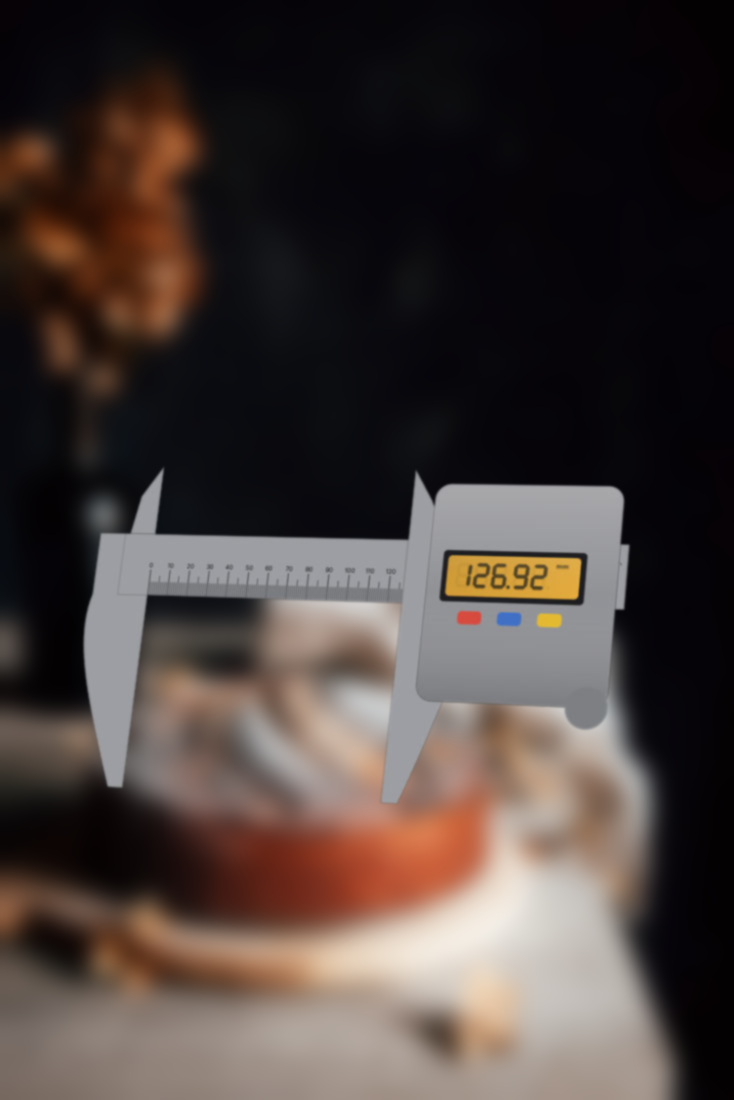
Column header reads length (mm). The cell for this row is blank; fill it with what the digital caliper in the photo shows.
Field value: 126.92 mm
